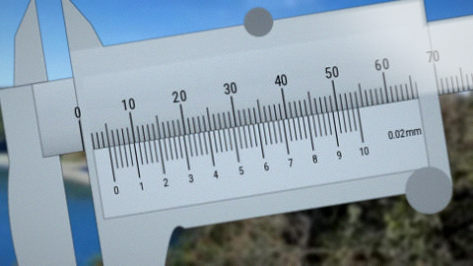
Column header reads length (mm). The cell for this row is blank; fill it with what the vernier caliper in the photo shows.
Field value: 5.0 mm
